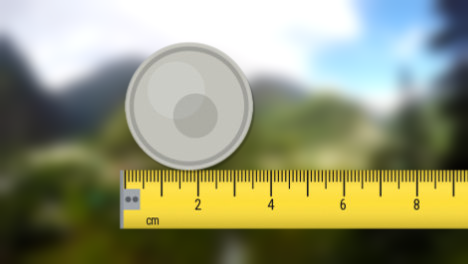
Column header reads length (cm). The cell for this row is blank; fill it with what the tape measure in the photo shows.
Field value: 3.5 cm
